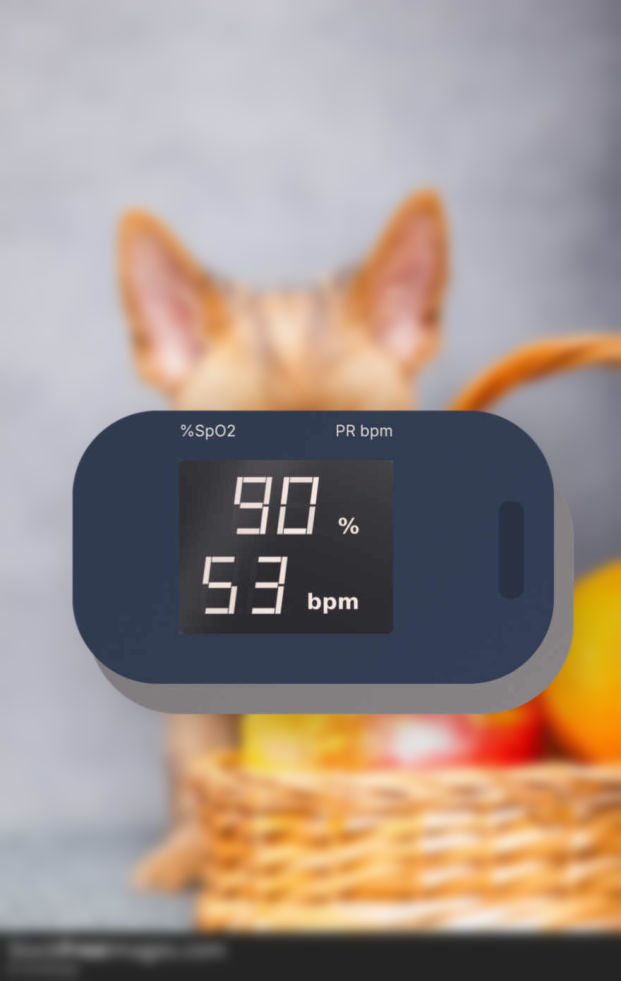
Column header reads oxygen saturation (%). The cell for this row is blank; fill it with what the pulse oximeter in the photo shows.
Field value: 90 %
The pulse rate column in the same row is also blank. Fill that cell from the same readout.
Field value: 53 bpm
